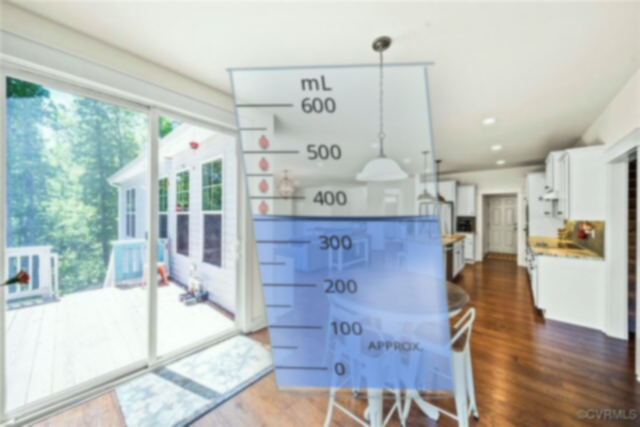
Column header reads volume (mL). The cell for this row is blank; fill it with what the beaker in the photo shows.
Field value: 350 mL
